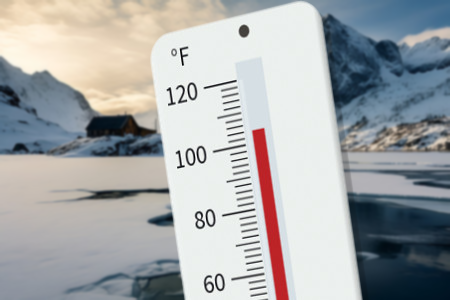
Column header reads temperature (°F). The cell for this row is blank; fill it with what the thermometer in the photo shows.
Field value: 104 °F
